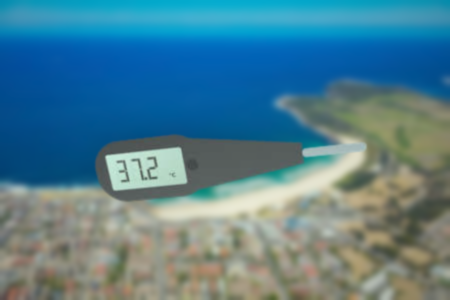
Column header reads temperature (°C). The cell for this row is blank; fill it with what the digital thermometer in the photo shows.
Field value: 37.2 °C
